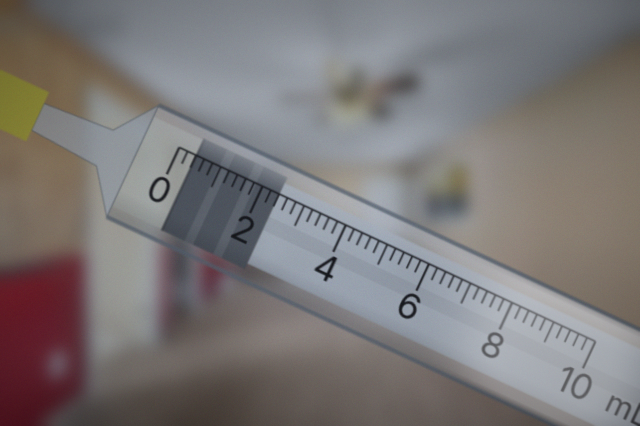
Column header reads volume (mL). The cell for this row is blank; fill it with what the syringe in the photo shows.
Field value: 0.4 mL
